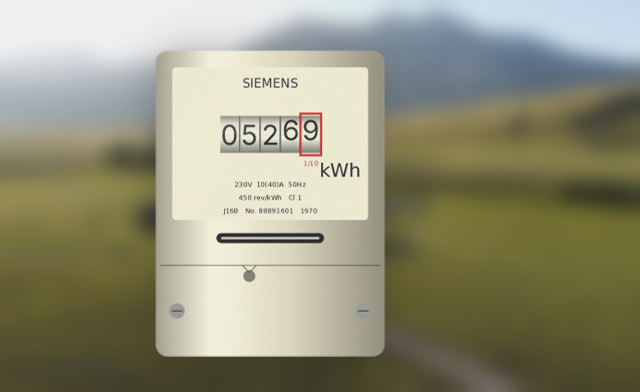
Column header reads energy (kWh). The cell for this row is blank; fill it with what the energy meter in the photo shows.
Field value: 526.9 kWh
